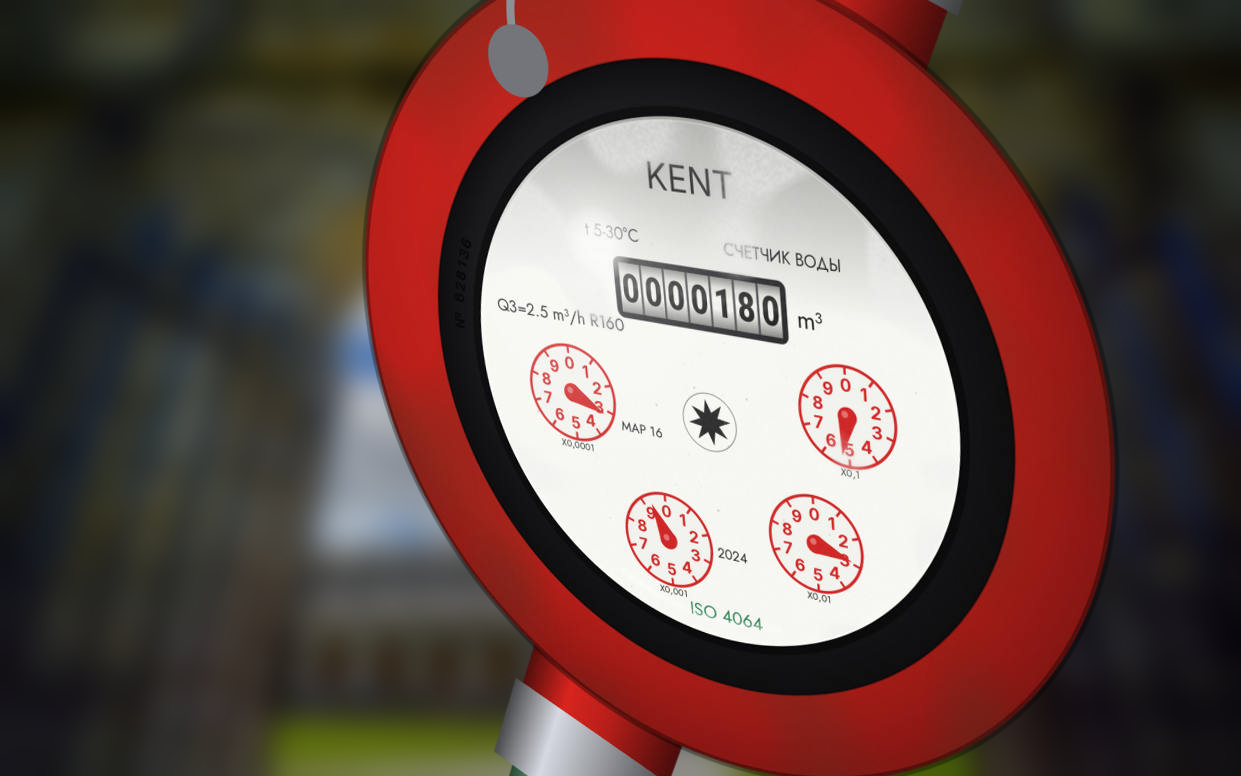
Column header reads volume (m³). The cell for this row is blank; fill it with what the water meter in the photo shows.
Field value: 180.5293 m³
